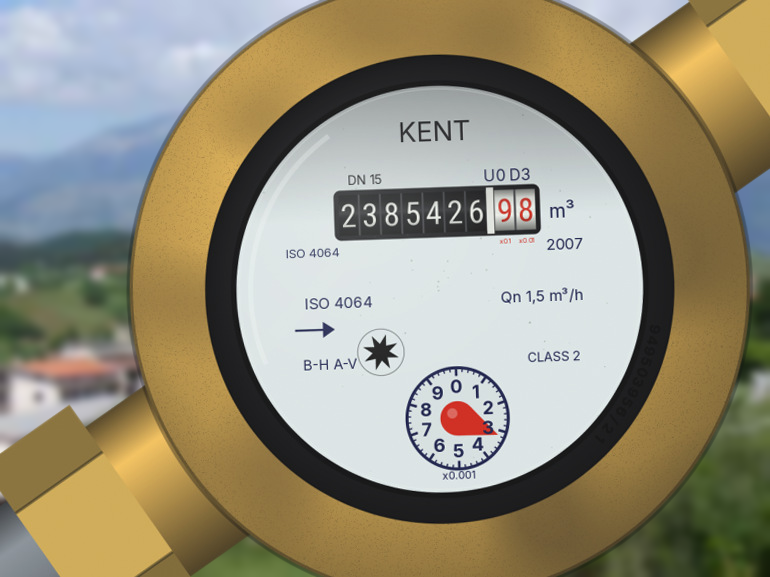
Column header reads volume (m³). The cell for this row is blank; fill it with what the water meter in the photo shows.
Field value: 2385426.983 m³
